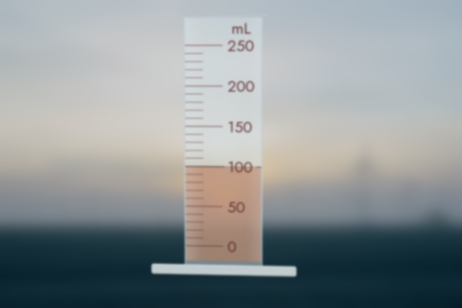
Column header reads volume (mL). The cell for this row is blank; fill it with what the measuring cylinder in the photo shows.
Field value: 100 mL
